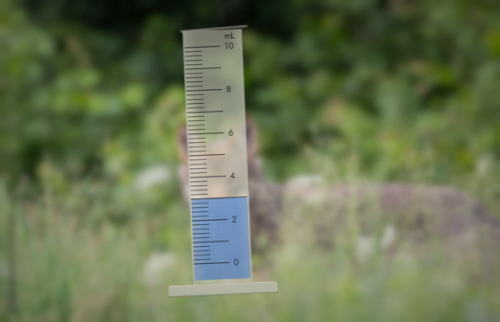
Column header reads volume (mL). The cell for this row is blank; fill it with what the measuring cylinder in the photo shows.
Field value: 3 mL
